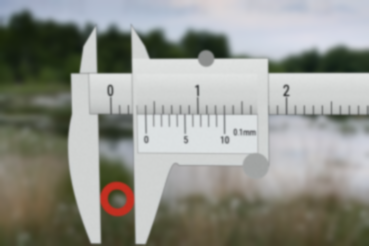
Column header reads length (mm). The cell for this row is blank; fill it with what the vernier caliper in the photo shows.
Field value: 4.0 mm
